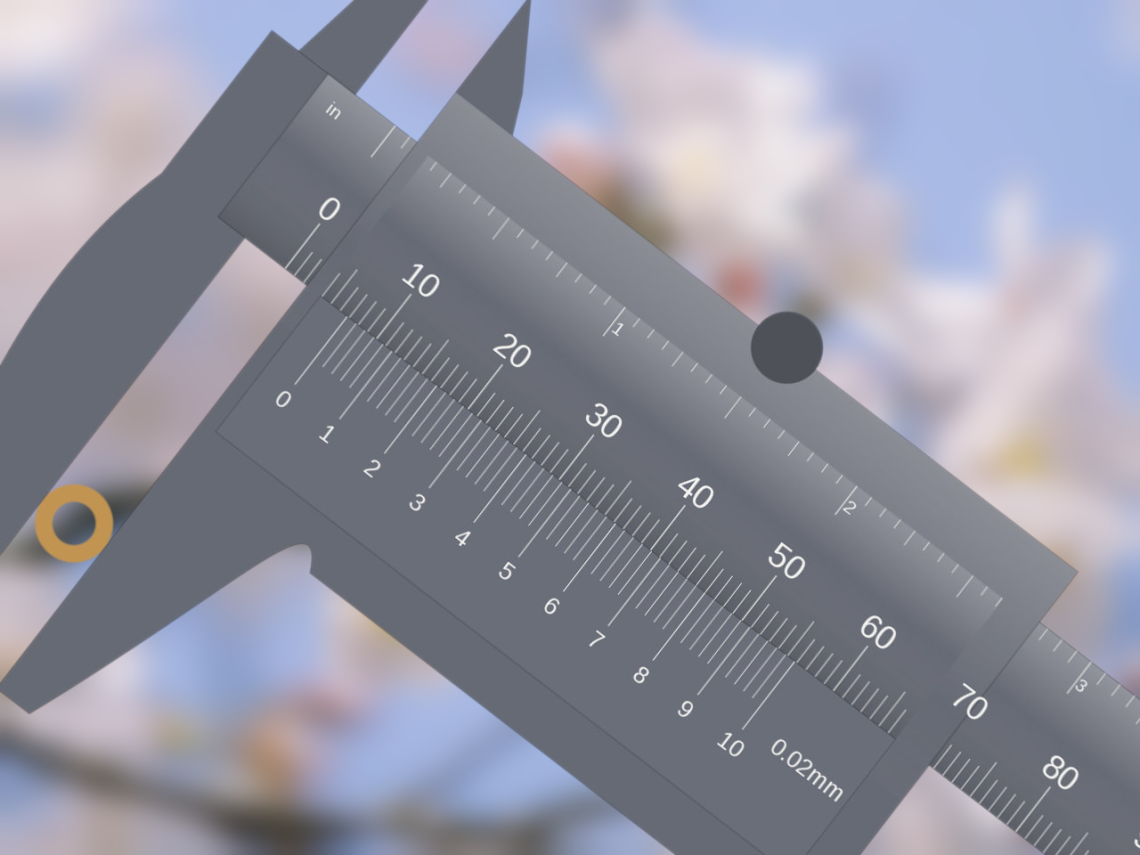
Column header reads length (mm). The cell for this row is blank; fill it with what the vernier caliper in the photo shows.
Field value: 6.8 mm
